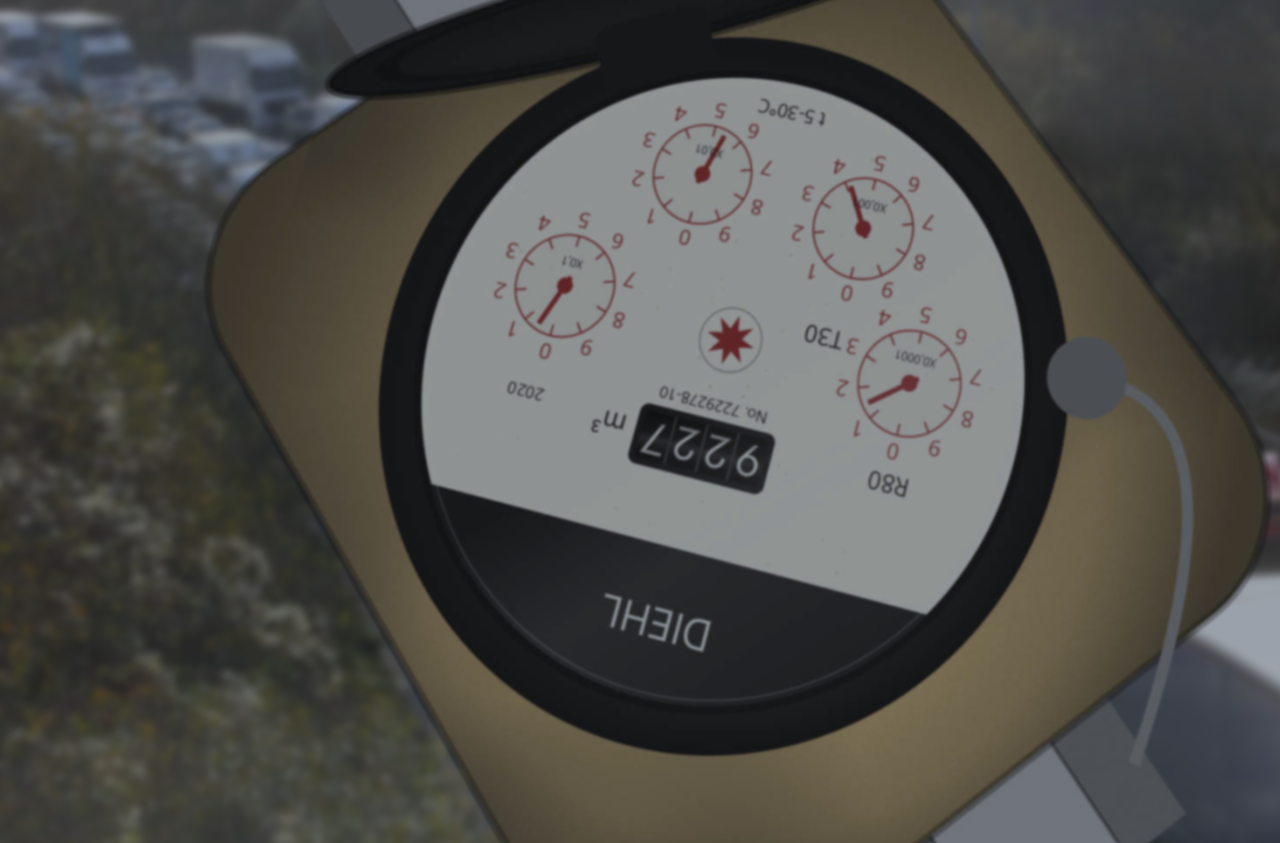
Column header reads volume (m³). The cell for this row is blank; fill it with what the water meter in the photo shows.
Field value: 9227.0541 m³
